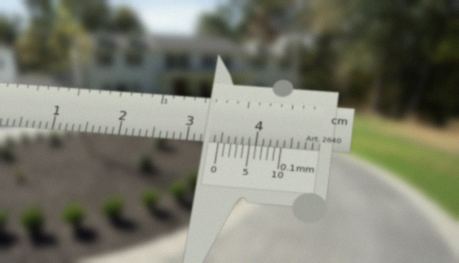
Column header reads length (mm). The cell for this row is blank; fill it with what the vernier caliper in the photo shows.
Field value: 34.6 mm
